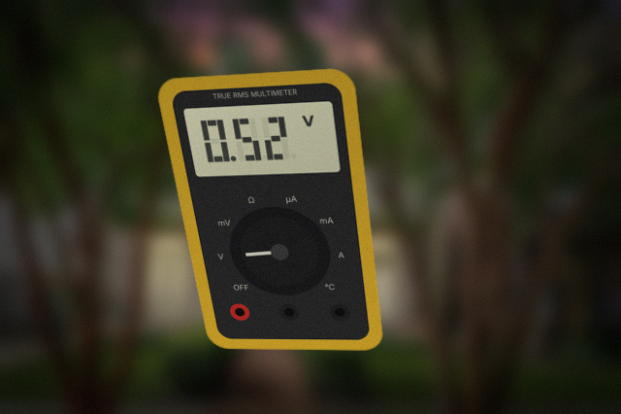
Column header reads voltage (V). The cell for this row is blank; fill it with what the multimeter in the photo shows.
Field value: 0.52 V
